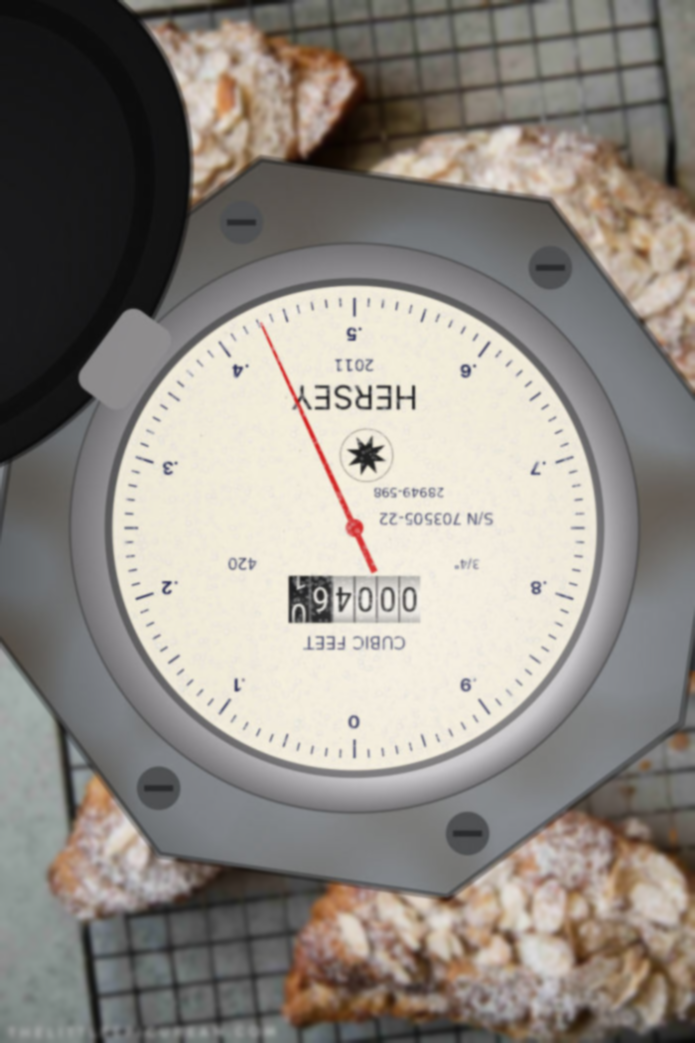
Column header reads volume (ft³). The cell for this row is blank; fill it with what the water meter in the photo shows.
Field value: 460.43 ft³
